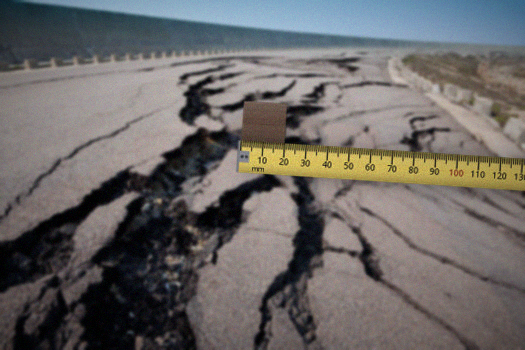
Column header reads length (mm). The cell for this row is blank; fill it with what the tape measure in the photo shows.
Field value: 20 mm
